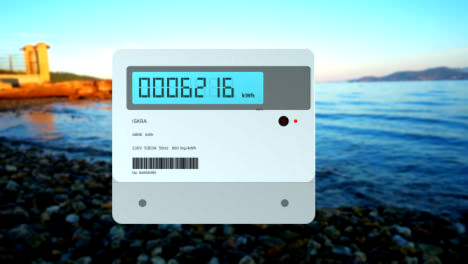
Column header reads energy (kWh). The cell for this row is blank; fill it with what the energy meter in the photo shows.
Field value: 6216 kWh
